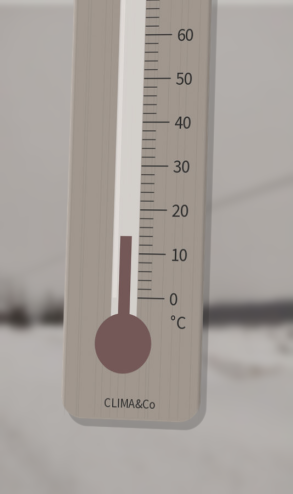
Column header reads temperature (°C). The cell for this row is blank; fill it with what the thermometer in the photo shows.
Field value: 14 °C
